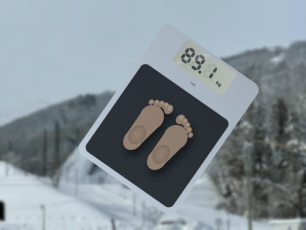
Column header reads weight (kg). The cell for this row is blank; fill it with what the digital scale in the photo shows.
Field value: 89.1 kg
